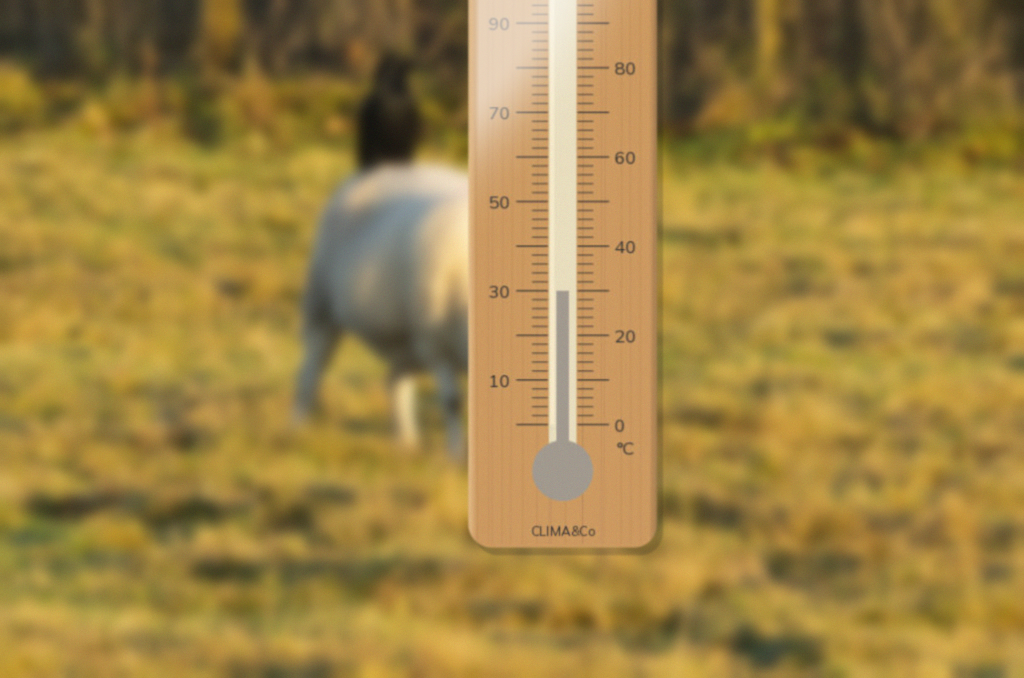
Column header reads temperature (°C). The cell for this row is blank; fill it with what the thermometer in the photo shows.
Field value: 30 °C
